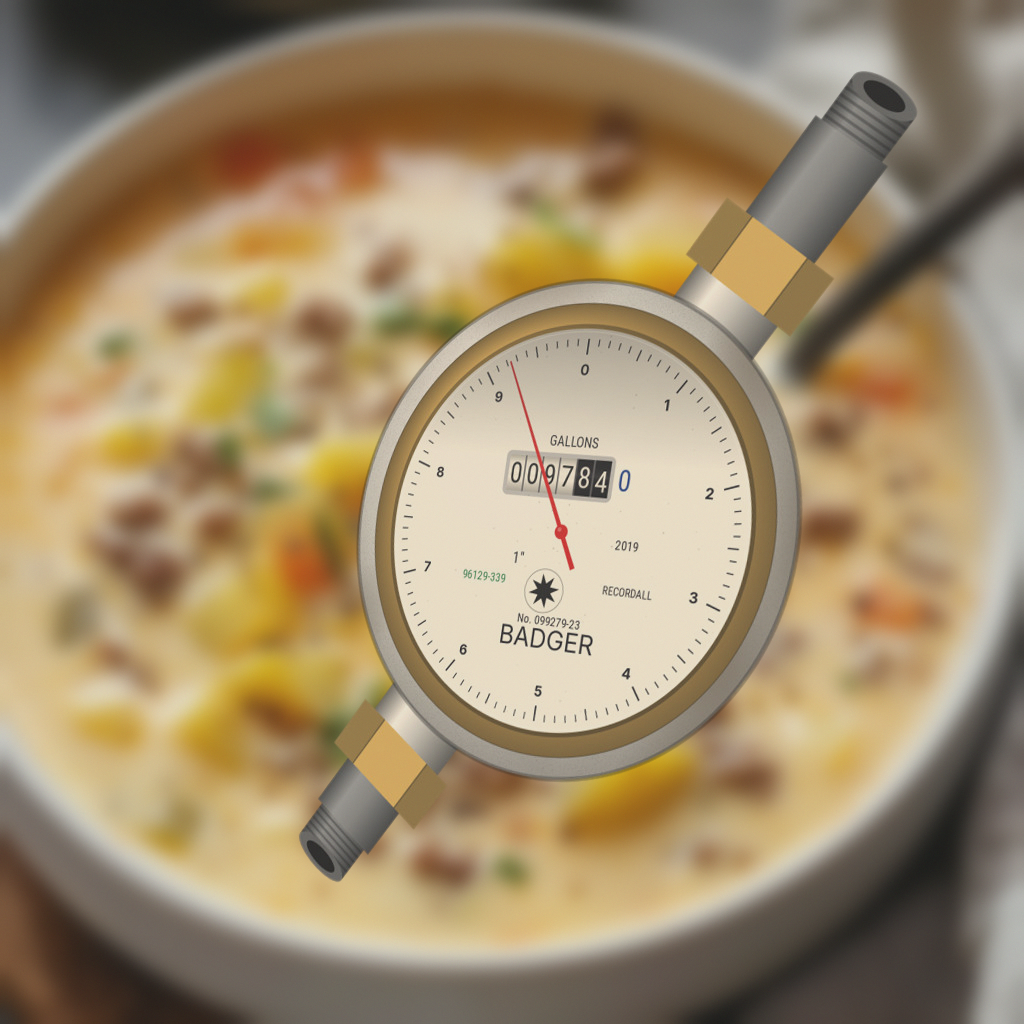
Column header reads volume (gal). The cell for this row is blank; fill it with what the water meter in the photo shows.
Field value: 97839.2 gal
